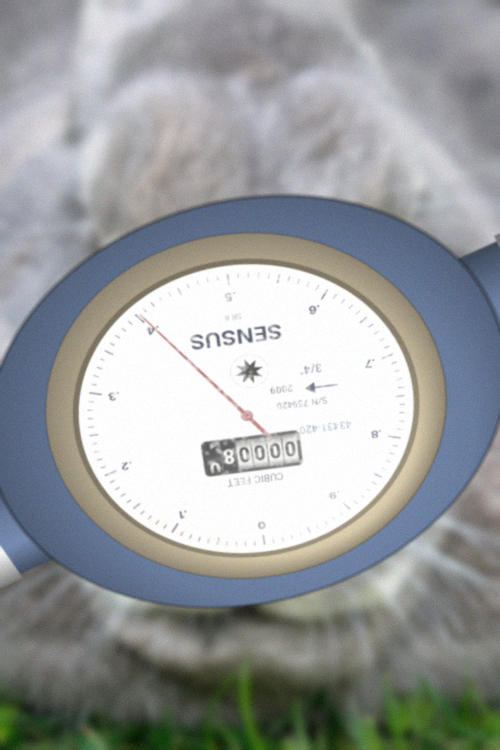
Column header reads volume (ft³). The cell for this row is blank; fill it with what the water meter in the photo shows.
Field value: 80.40 ft³
